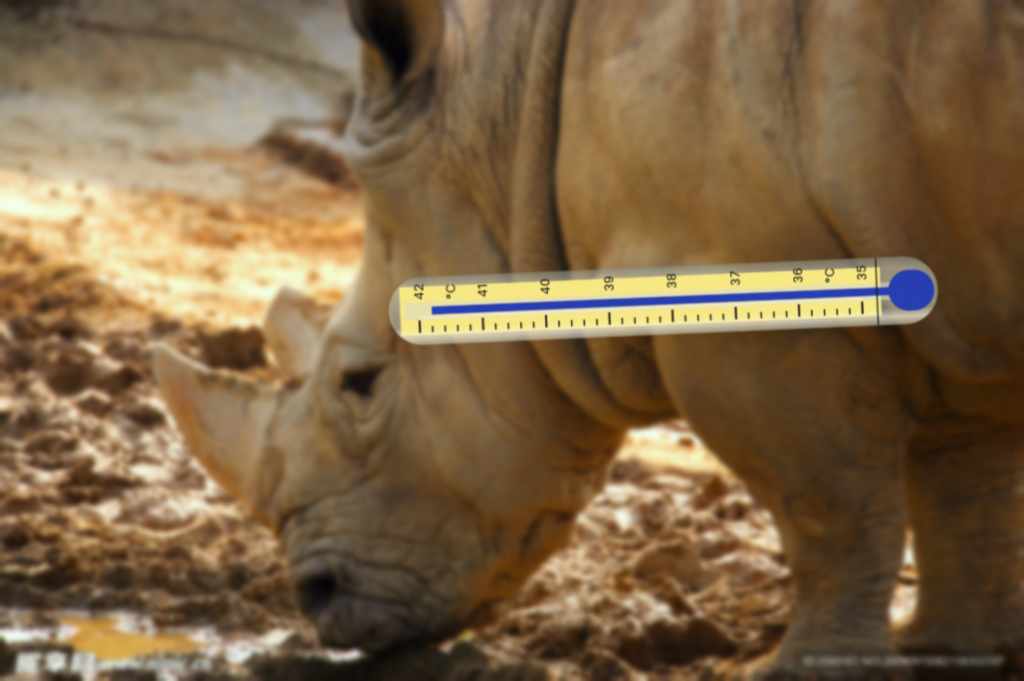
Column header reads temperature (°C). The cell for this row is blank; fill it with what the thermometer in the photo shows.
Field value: 41.8 °C
